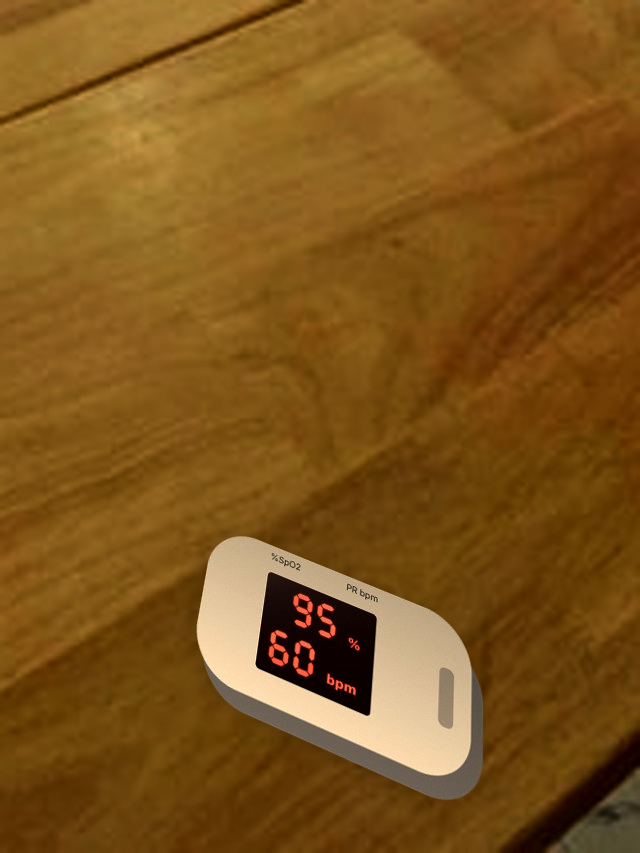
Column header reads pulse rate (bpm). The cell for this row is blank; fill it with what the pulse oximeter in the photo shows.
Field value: 60 bpm
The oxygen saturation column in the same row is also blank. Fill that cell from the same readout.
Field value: 95 %
